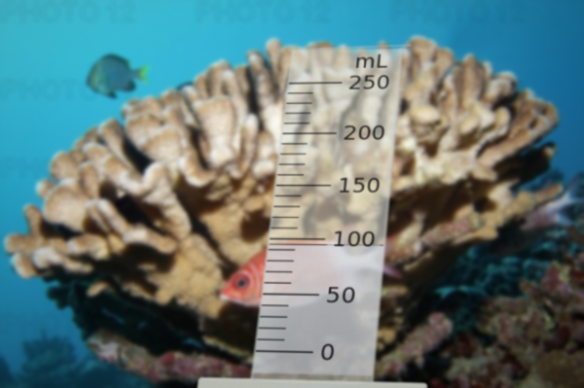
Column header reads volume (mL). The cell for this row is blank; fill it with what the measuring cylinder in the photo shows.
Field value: 95 mL
